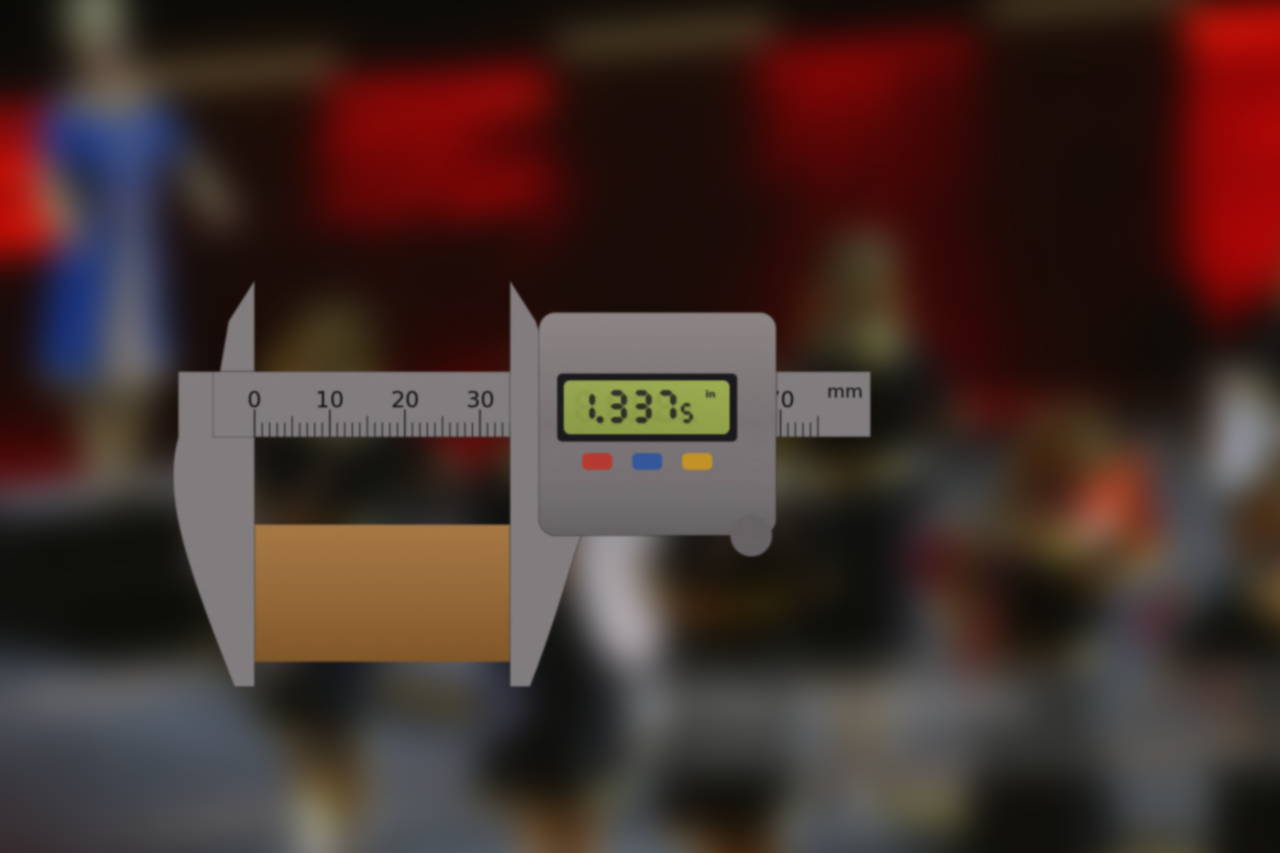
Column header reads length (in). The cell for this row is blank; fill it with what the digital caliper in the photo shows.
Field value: 1.3375 in
